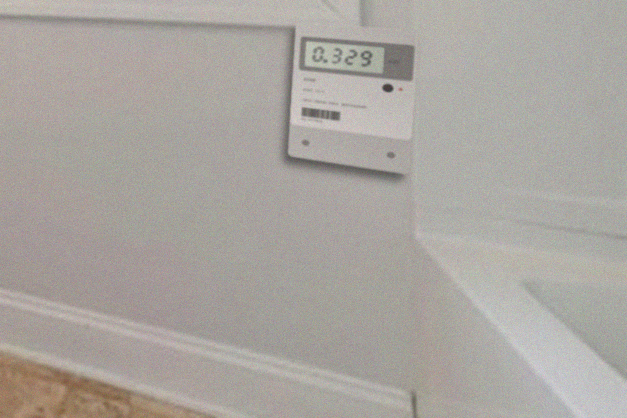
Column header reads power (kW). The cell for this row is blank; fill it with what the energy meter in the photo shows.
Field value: 0.329 kW
